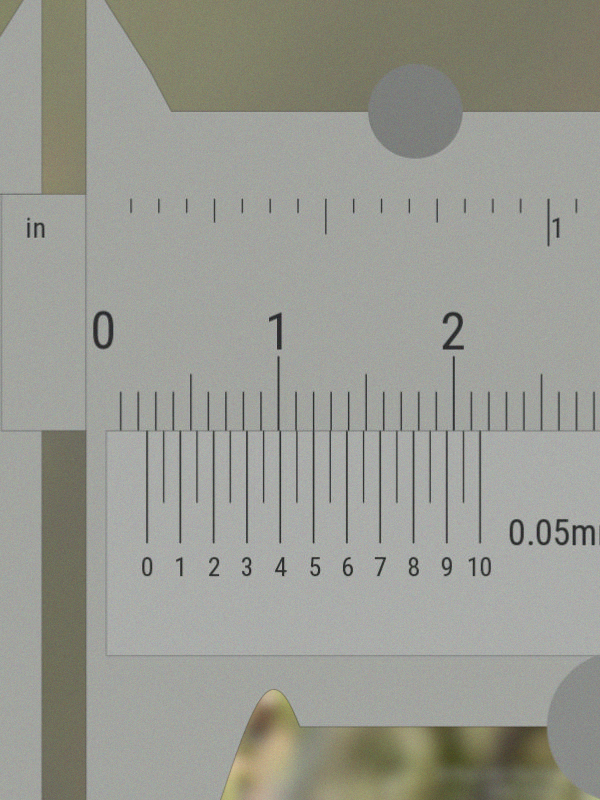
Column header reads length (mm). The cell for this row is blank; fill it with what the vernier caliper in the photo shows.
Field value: 2.5 mm
